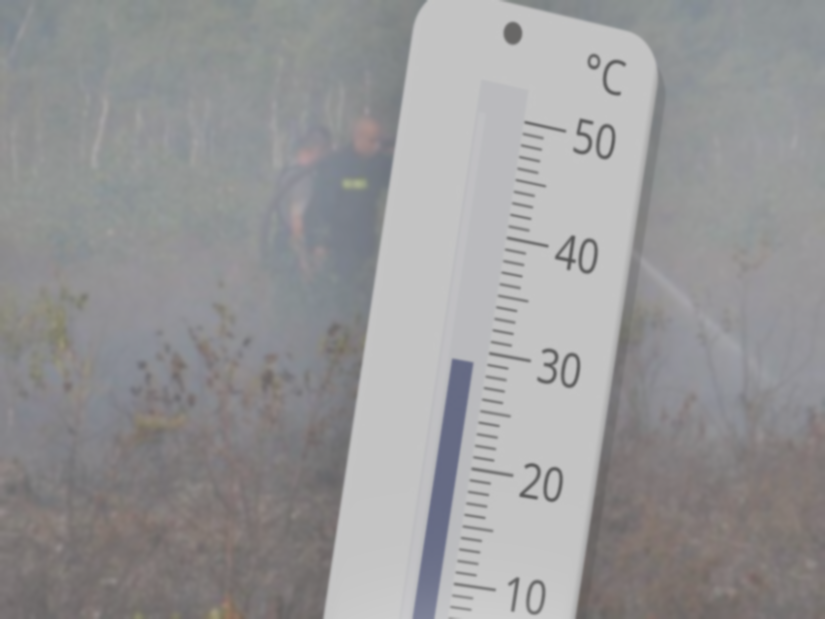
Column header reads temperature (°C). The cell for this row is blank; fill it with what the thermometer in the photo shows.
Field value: 29 °C
